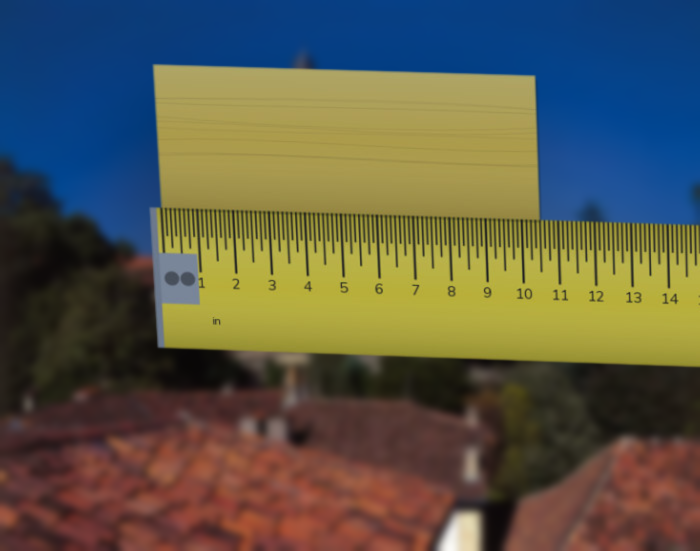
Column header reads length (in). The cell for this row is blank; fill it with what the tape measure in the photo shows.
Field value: 10.5 in
